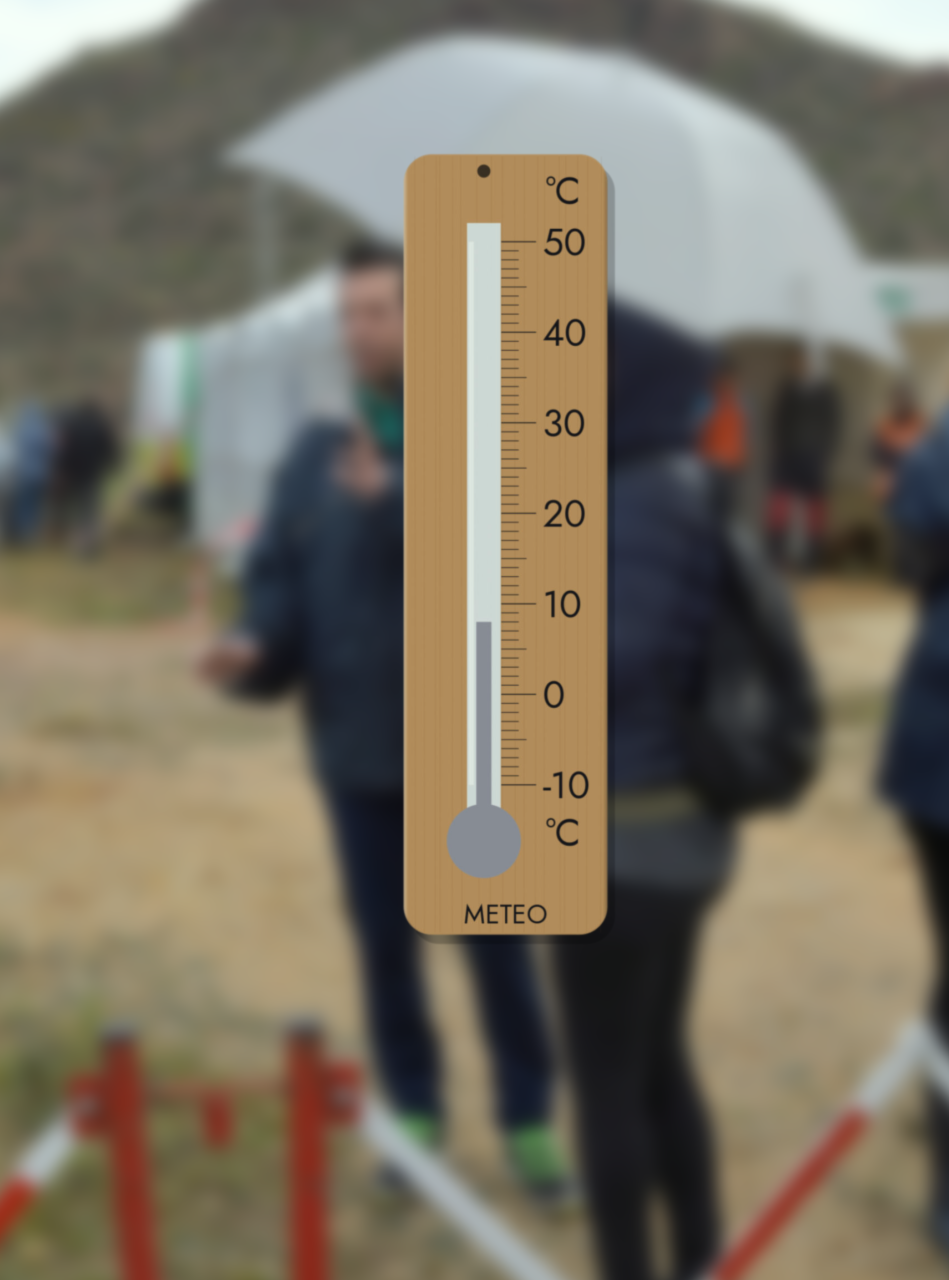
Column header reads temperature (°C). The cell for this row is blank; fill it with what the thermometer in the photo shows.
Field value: 8 °C
